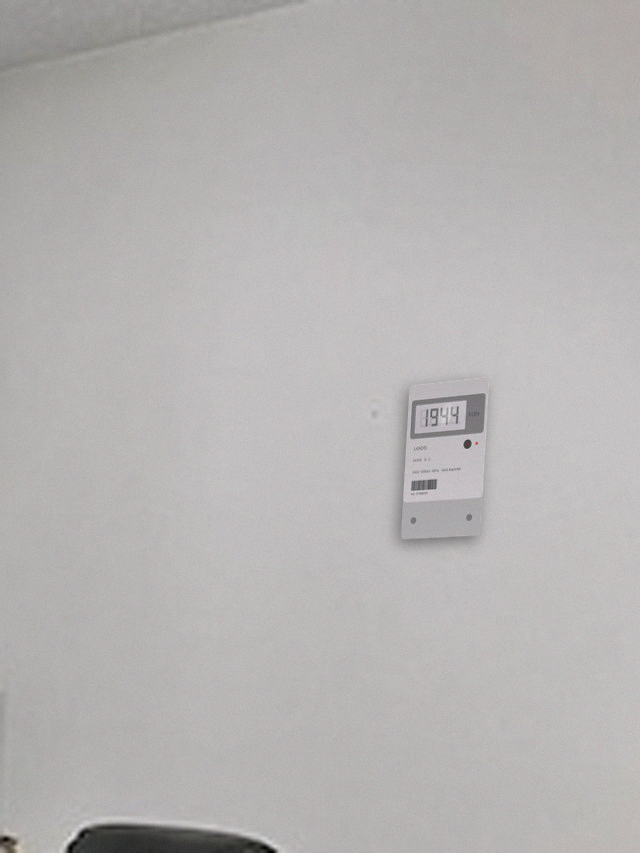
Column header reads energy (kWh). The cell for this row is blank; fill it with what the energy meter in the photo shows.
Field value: 1944 kWh
